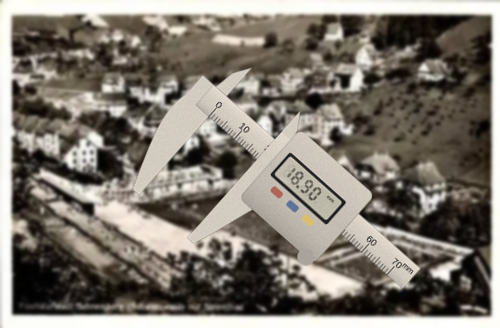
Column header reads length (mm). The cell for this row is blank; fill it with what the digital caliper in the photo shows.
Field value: 18.90 mm
